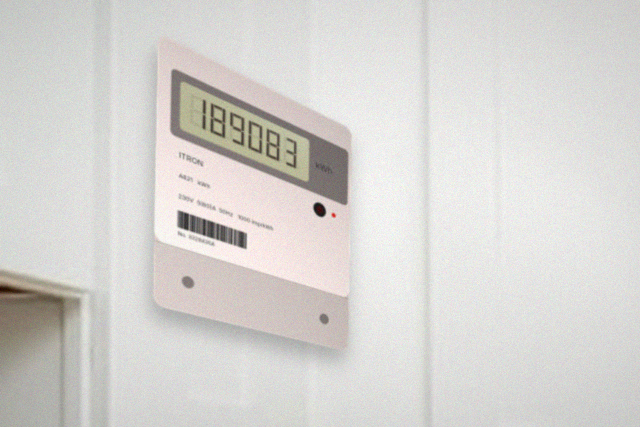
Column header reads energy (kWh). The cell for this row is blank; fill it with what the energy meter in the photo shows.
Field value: 189083 kWh
